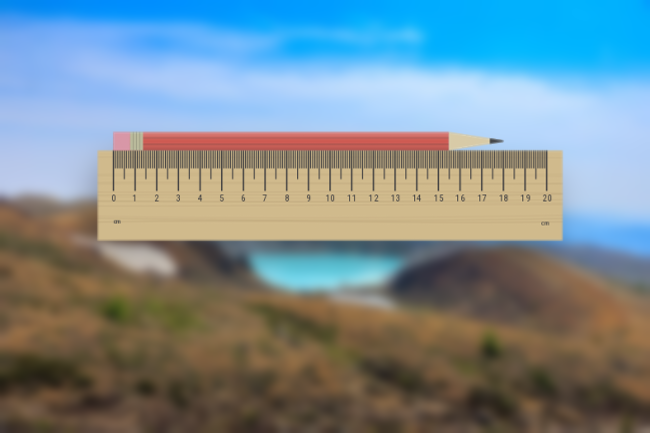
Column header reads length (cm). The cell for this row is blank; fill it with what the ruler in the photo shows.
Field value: 18 cm
